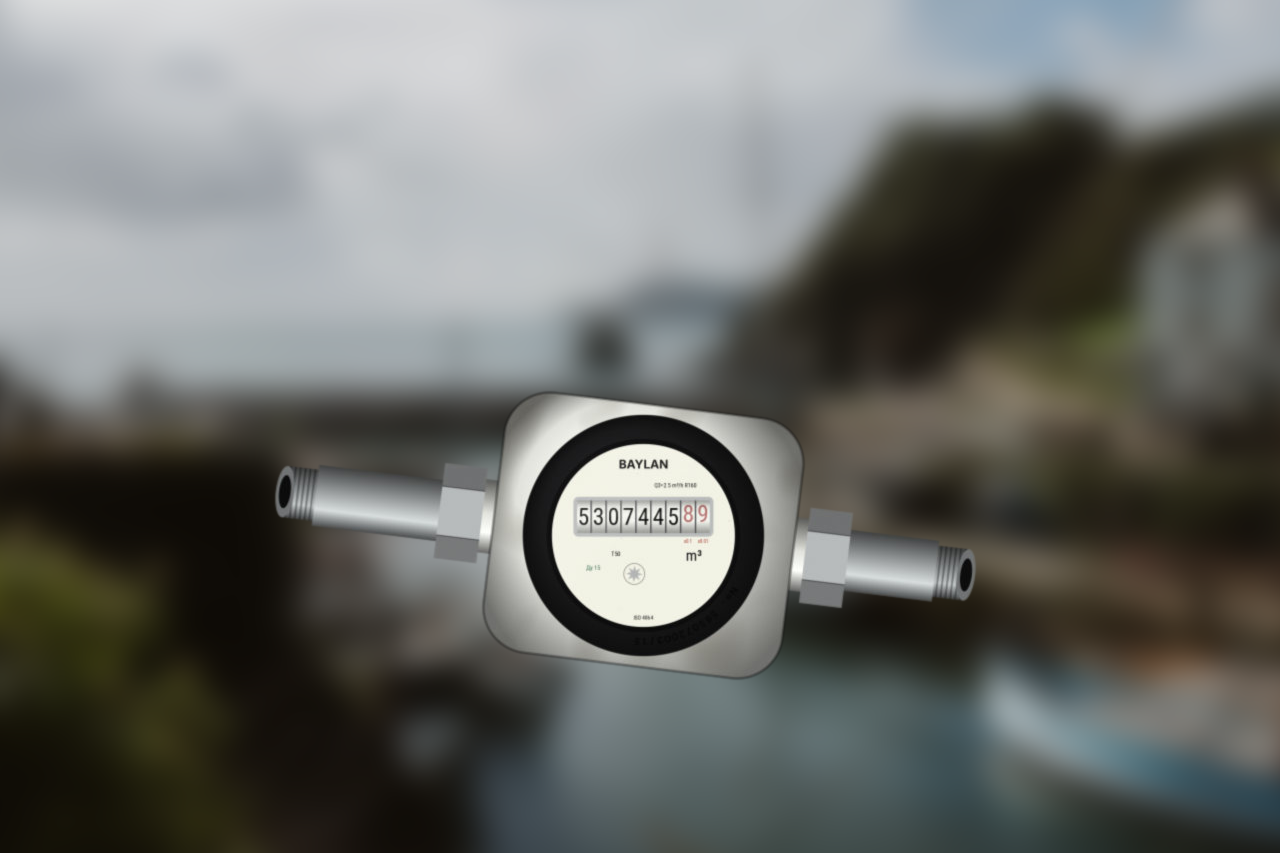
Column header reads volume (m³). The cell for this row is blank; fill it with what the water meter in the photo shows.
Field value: 5307445.89 m³
